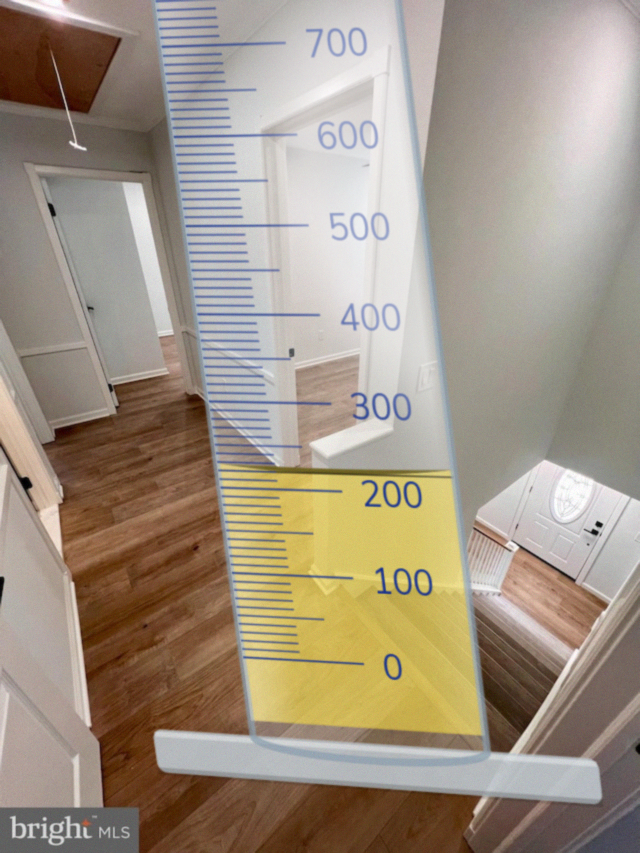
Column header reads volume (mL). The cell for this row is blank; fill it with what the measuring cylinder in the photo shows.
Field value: 220 mL
